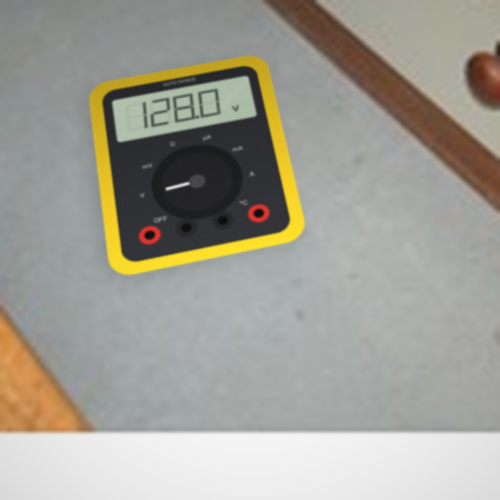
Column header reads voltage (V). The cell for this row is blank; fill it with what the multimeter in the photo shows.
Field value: 128.0 V
